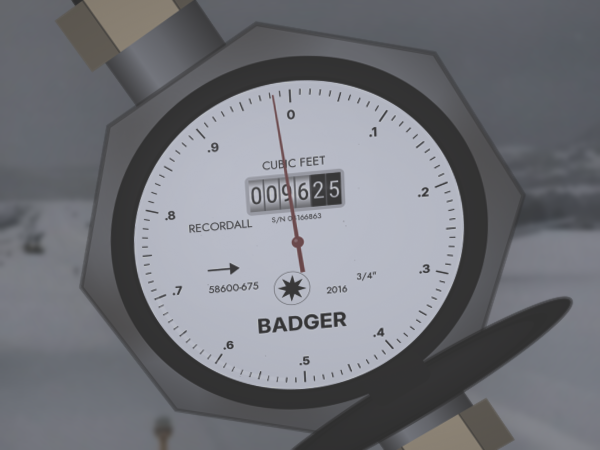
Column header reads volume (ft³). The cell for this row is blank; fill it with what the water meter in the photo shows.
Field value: 9624.98 ft³
